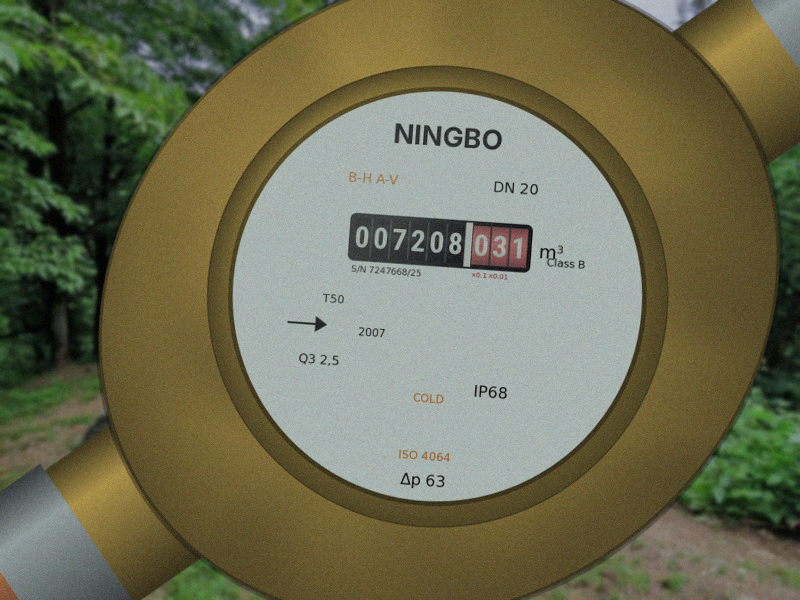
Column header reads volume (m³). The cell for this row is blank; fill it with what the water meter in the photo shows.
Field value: 7208.031 m³
